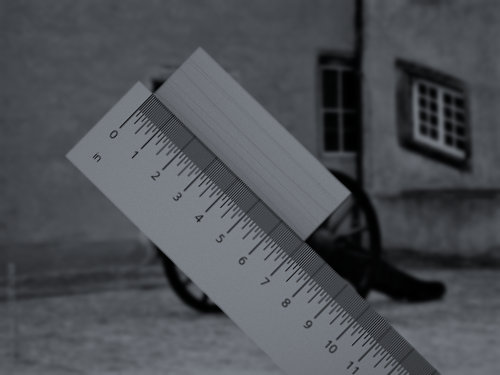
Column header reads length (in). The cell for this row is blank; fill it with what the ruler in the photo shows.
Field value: 7 in
